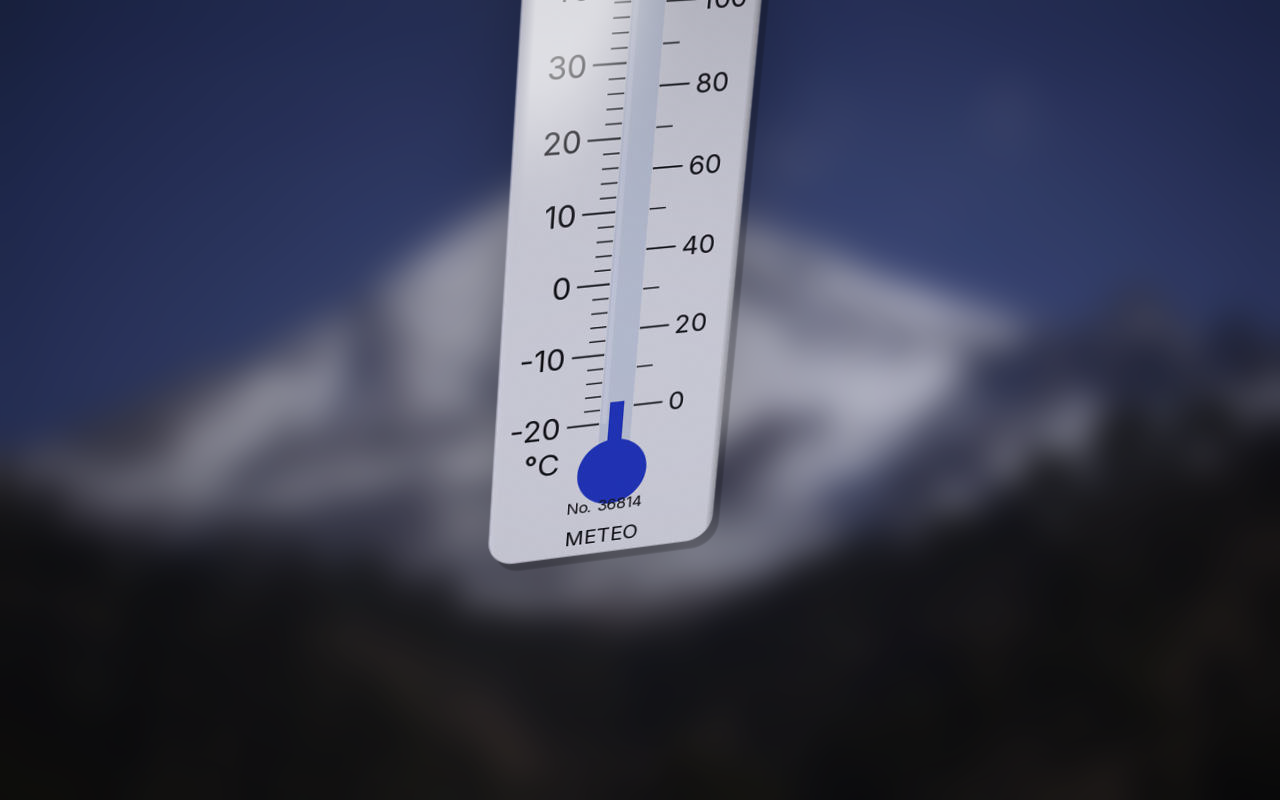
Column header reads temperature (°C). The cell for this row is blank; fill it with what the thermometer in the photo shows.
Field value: -17 °C
